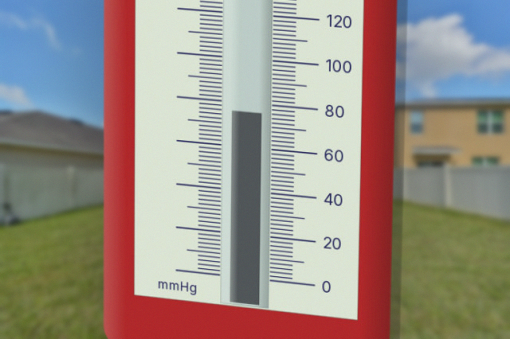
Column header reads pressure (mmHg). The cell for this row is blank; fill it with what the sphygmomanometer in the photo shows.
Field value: 76 mmHg
